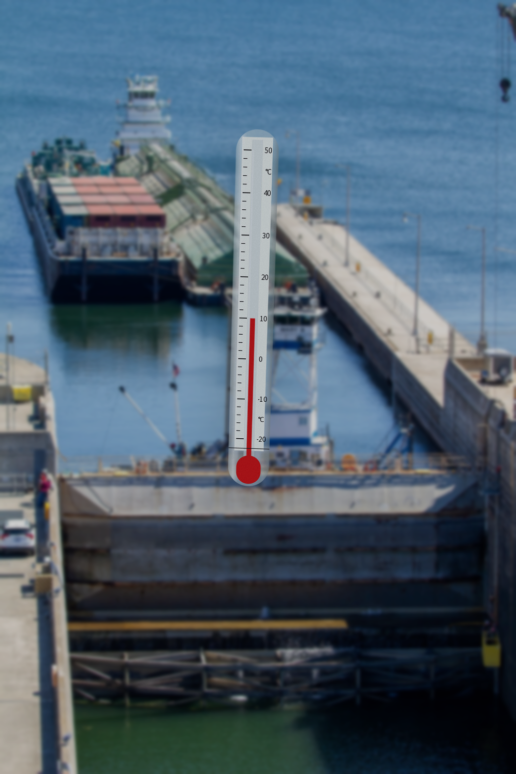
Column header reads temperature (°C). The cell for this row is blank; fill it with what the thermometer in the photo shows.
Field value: 10 °C
